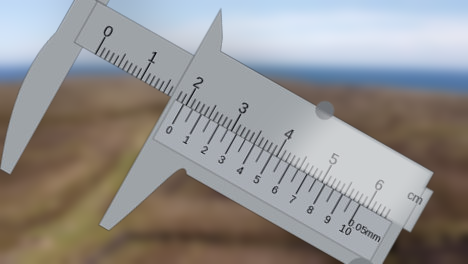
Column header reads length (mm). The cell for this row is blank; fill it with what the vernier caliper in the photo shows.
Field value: 19.5 mm
